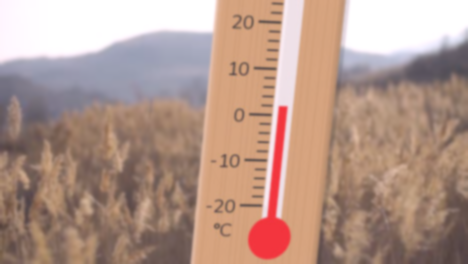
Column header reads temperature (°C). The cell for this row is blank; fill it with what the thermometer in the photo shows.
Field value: 2 °C
